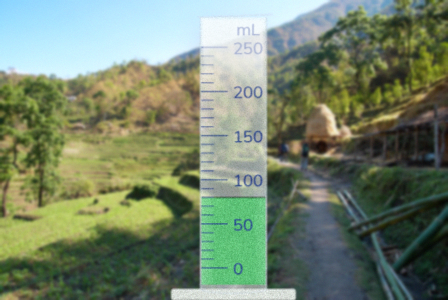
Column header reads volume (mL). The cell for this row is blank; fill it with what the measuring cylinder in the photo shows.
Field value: 80 mL
